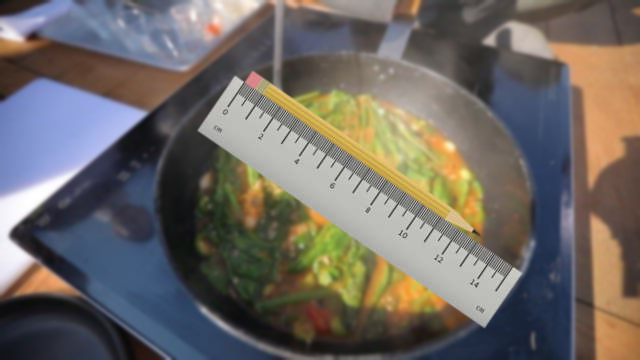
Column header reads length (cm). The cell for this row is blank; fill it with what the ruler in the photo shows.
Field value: 13 cm
